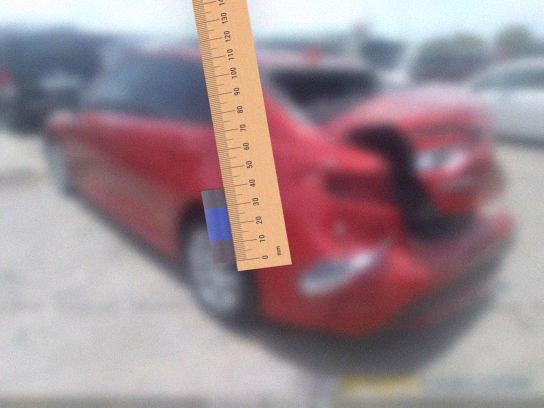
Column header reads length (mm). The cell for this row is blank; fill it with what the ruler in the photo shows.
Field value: 40 mm
